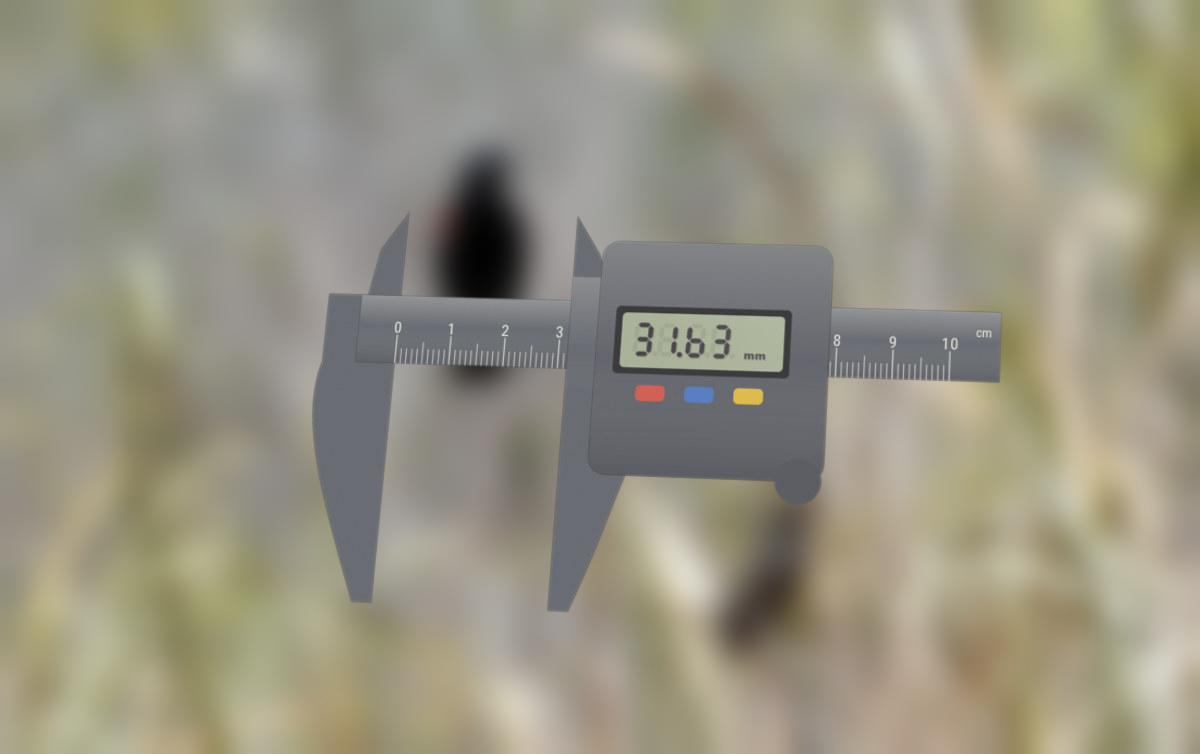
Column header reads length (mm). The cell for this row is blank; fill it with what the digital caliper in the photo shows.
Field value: 31.63 mm
